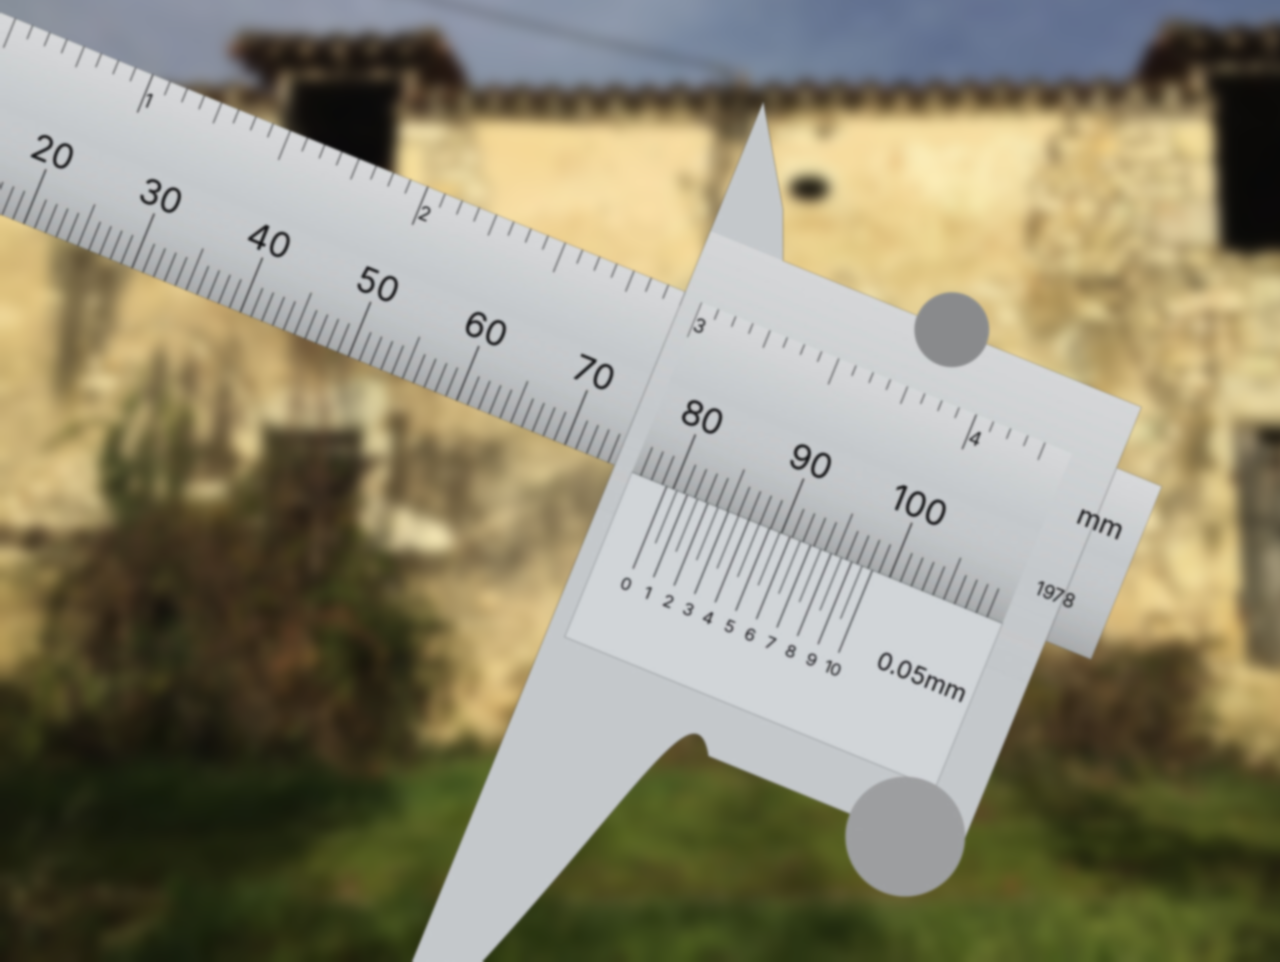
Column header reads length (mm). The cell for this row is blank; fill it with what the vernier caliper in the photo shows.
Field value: 79.4 mm
